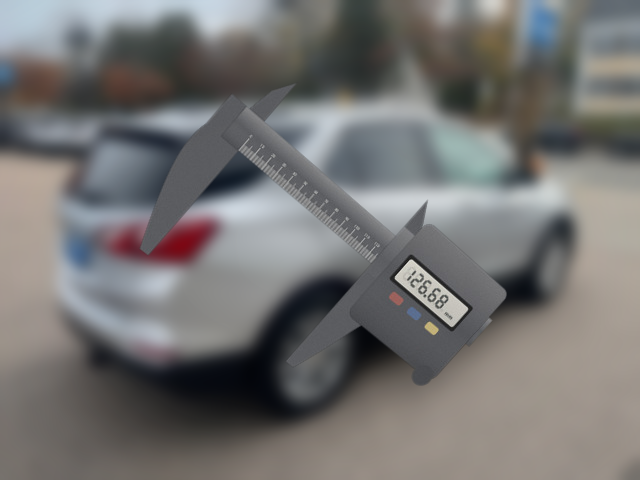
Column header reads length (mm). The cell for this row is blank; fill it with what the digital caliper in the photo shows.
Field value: 126.68 mm
